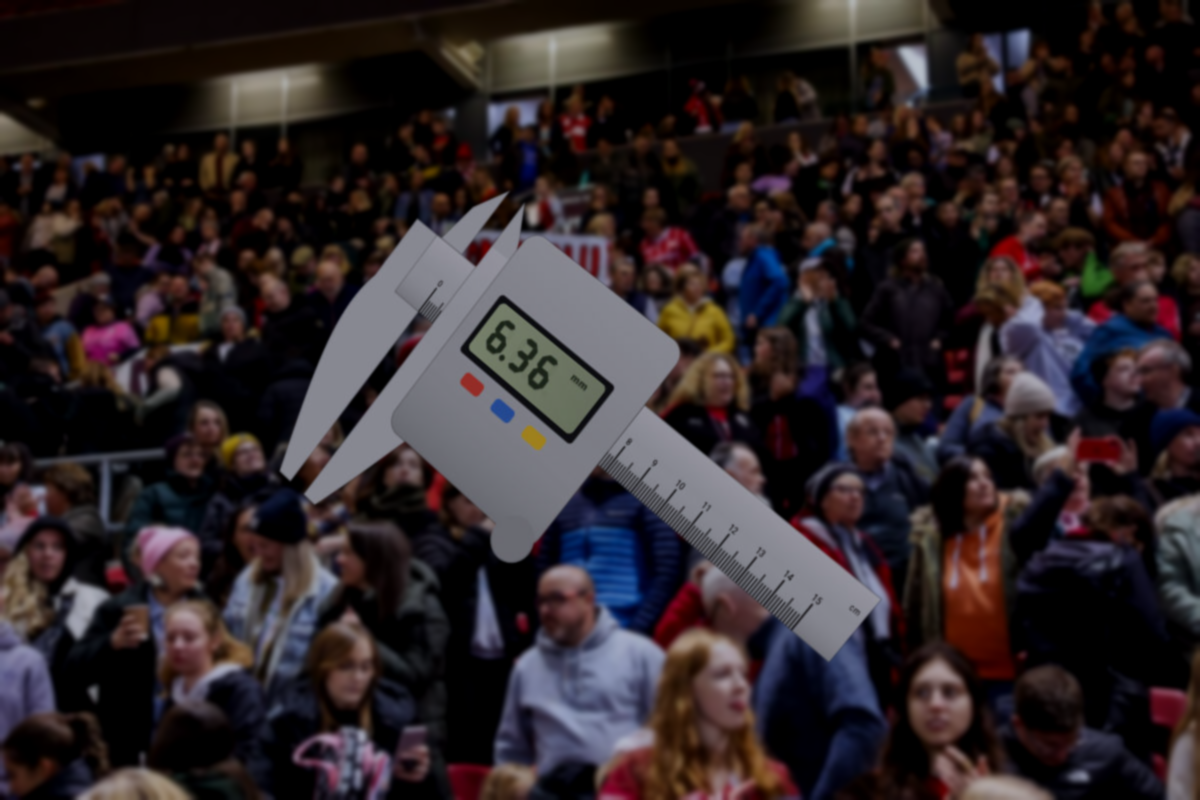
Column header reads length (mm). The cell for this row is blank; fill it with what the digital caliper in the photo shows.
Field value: 6.36 mm
